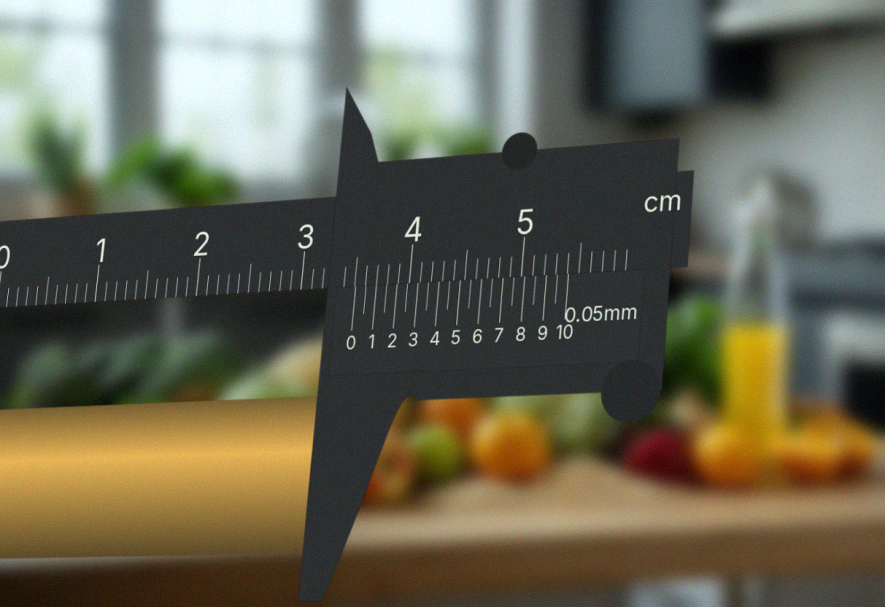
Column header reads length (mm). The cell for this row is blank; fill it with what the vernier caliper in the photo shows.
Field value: 35.1 mm
